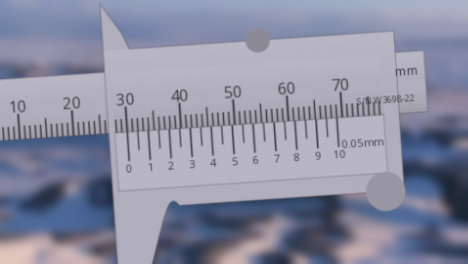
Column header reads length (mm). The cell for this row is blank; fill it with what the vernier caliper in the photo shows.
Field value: 30.0 mm
